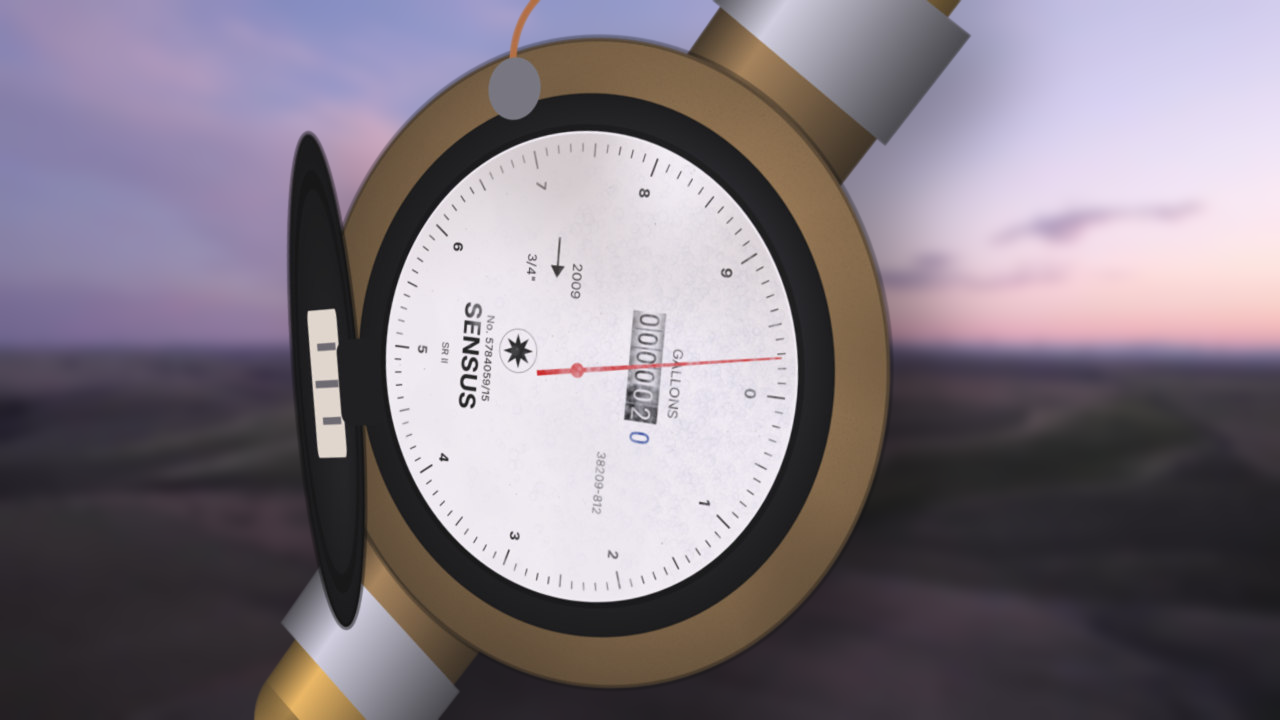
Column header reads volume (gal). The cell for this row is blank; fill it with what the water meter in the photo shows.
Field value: 19.7 gal
